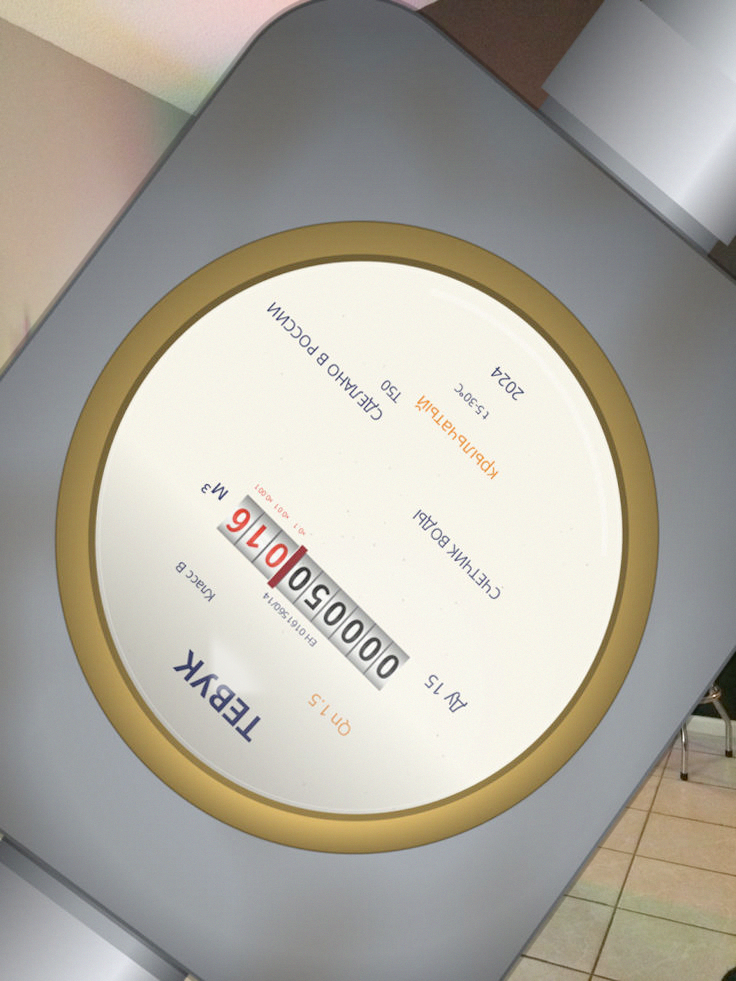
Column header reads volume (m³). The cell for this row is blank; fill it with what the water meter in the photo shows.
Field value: 50.016 m³
